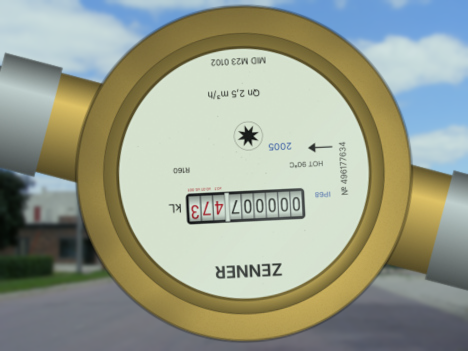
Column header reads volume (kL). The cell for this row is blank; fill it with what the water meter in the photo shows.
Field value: 7.473 kL
